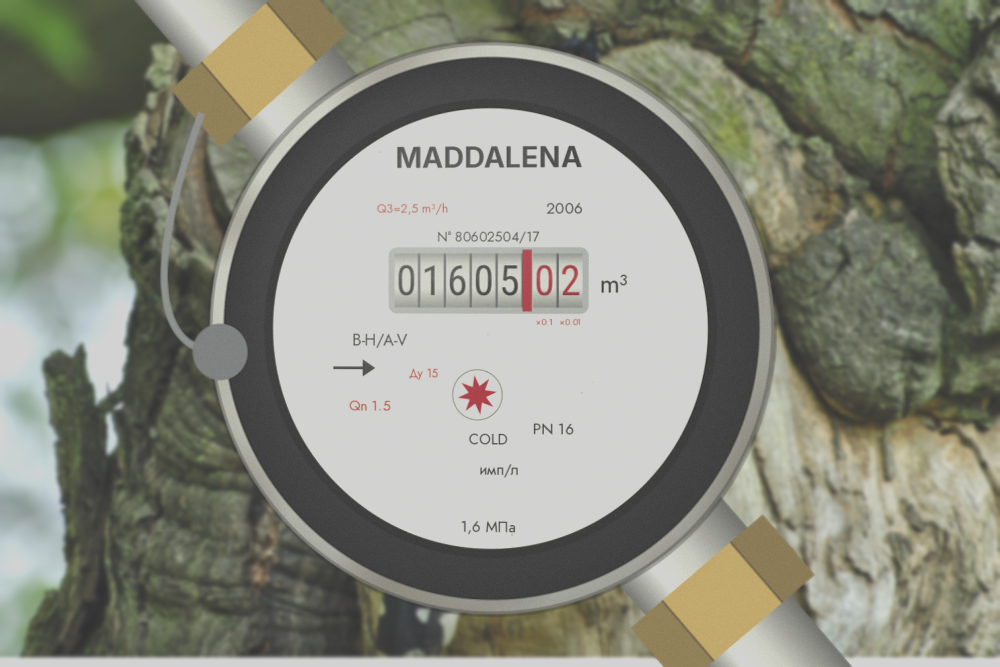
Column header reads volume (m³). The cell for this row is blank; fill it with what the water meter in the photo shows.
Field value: 1605.02 m³
